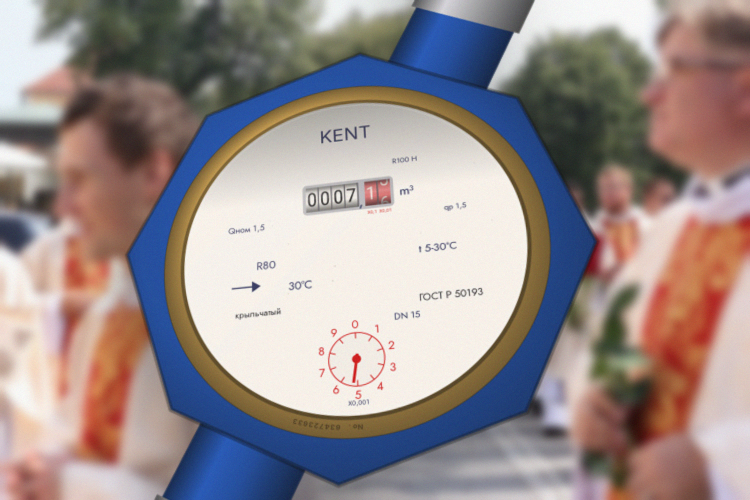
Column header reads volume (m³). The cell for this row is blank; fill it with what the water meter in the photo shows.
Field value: 7.155 m³
